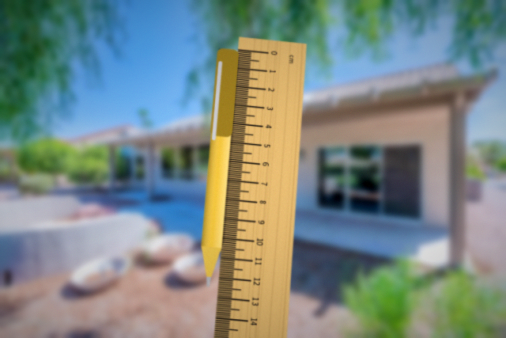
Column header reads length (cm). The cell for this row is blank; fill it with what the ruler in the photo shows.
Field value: 12.5 cm
